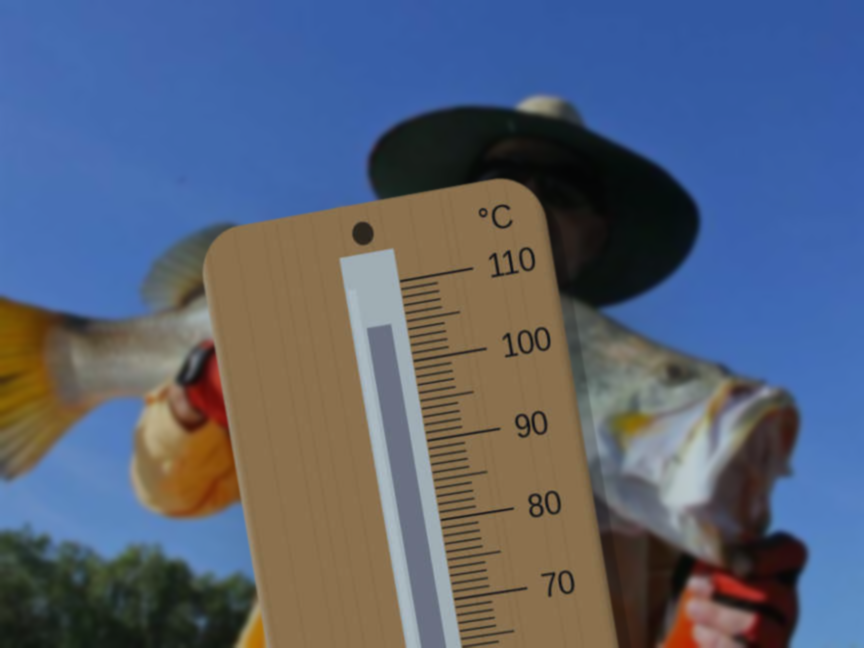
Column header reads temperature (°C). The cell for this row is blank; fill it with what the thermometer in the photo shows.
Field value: 105 °C
